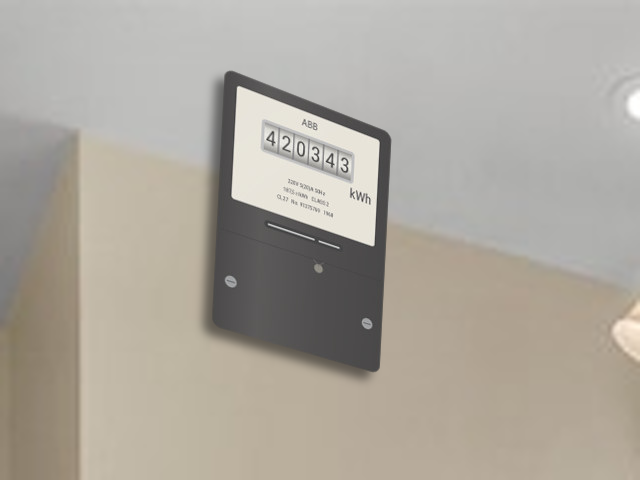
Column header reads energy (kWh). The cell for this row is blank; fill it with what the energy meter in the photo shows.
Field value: 420343 kWh
